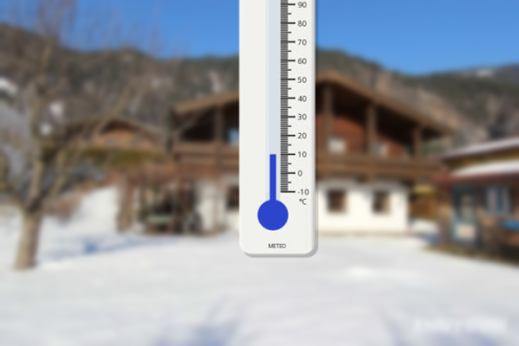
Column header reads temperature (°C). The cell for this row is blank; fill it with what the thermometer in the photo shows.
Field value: 10 °C
